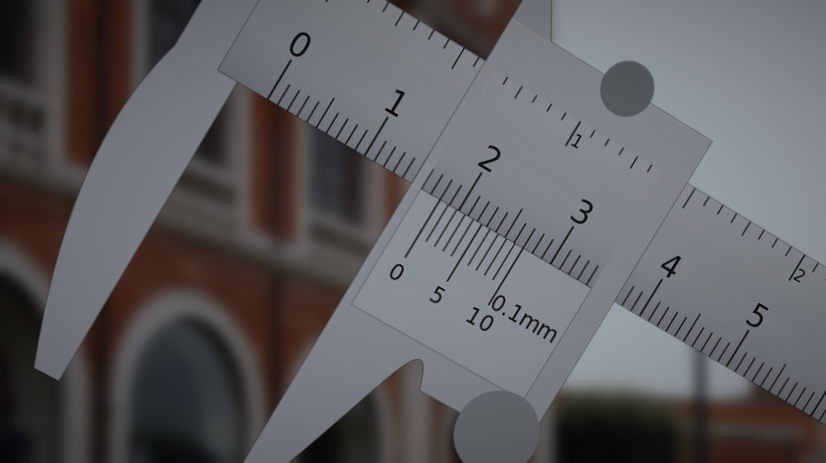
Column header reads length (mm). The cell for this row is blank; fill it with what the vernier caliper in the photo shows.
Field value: 18.0 mm
